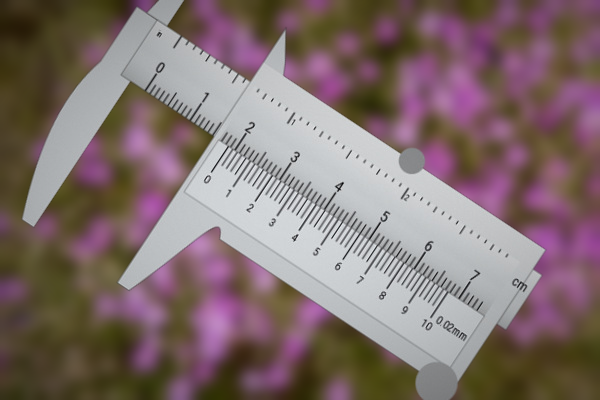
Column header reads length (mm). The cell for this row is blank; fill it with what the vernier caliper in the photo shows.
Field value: 18.6 mm
